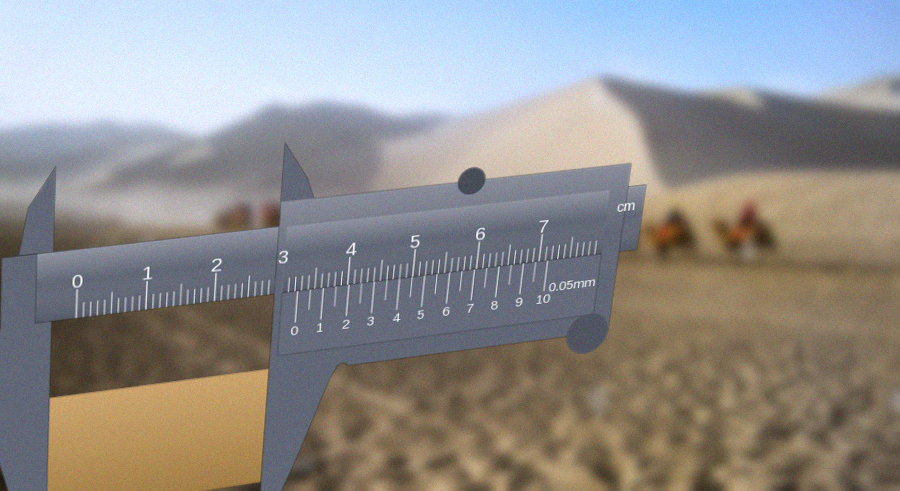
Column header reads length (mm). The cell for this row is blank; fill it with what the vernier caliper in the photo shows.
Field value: 32.4 mm
